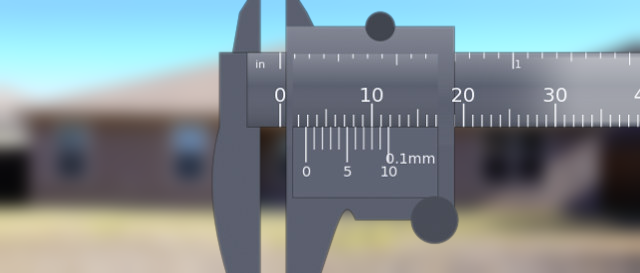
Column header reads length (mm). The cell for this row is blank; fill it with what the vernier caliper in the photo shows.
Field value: 2.8 mm
